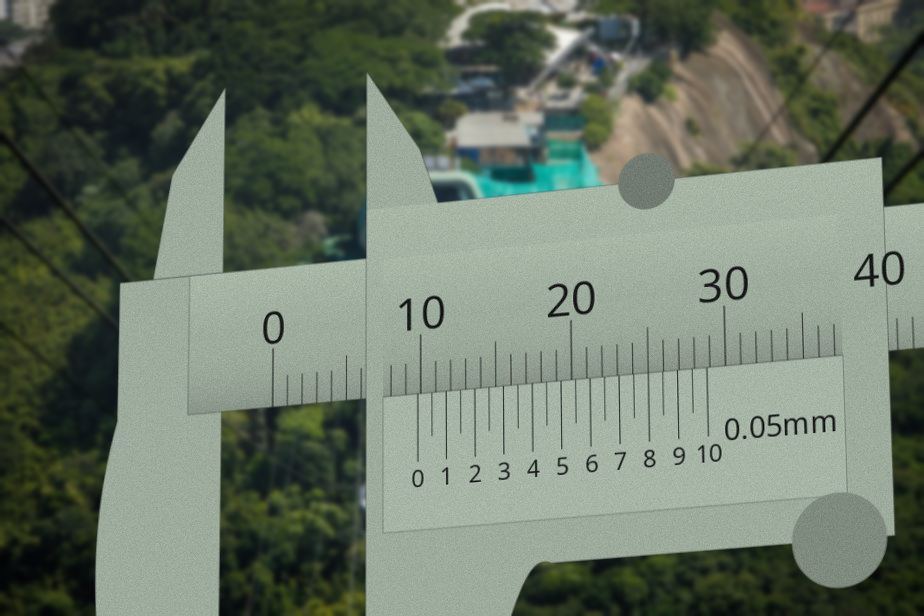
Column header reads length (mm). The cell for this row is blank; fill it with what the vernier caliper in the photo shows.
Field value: 9.8 mm
